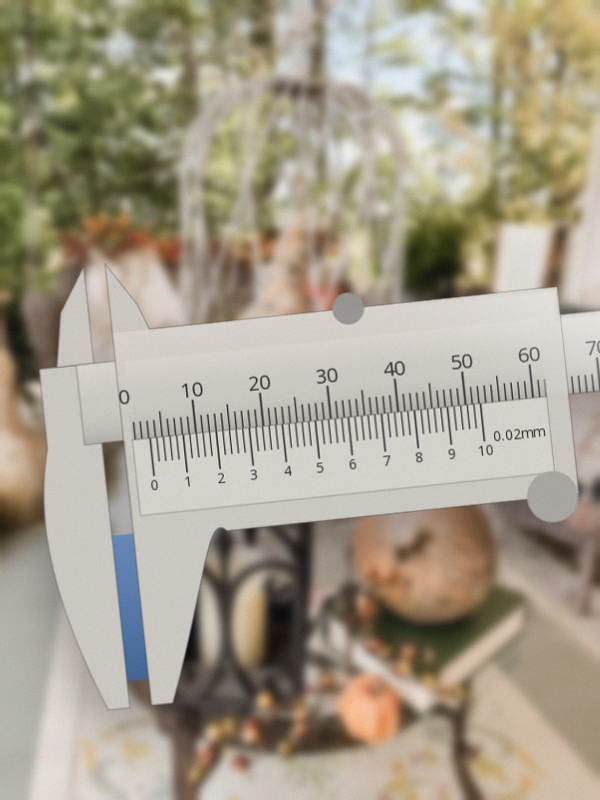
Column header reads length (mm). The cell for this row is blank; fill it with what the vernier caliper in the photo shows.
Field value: 3.2 mm
